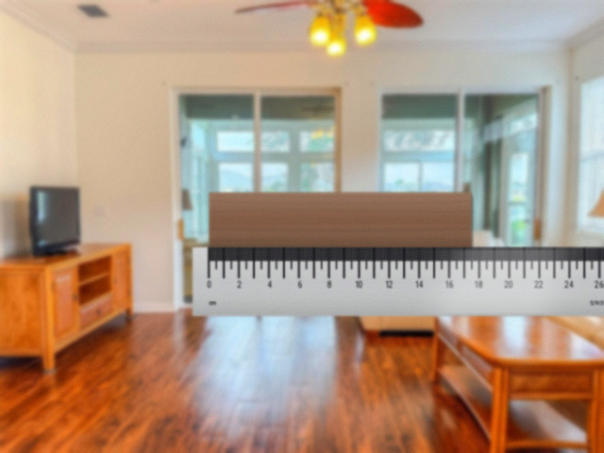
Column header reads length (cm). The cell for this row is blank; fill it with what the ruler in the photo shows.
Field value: 17.5 cm
